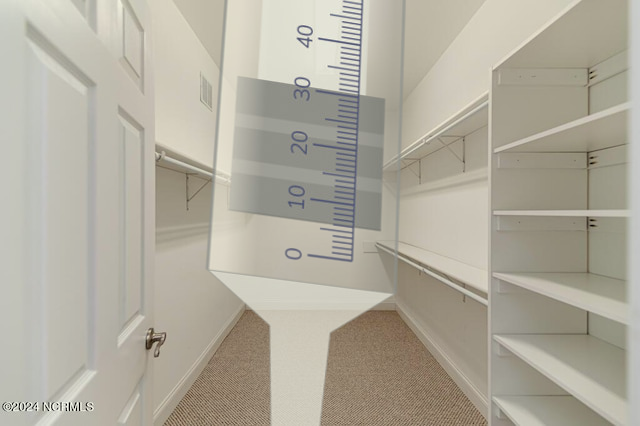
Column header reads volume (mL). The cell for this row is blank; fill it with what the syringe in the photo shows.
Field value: 6 mL
